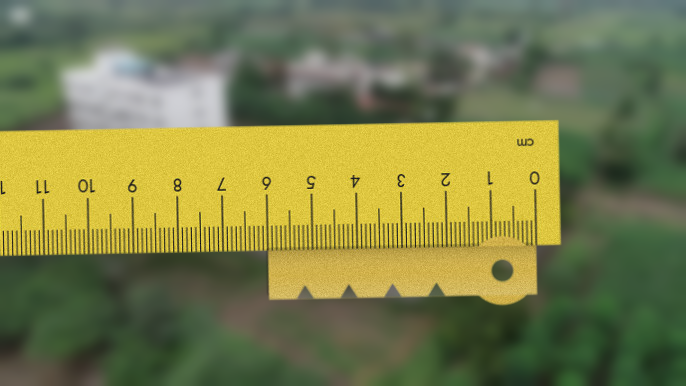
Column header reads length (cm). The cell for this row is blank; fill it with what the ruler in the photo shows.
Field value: 6 cm
